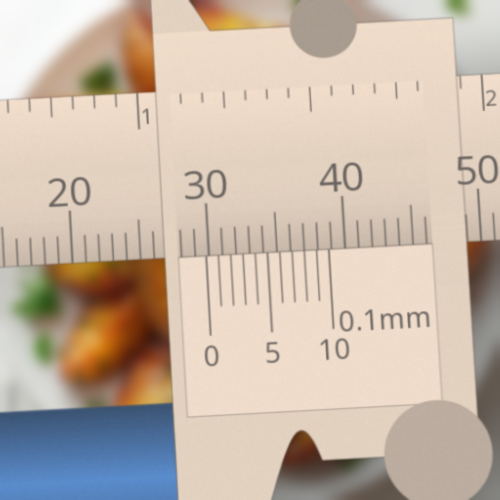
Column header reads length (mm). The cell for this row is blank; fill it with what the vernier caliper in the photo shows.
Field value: 29.8 mm
